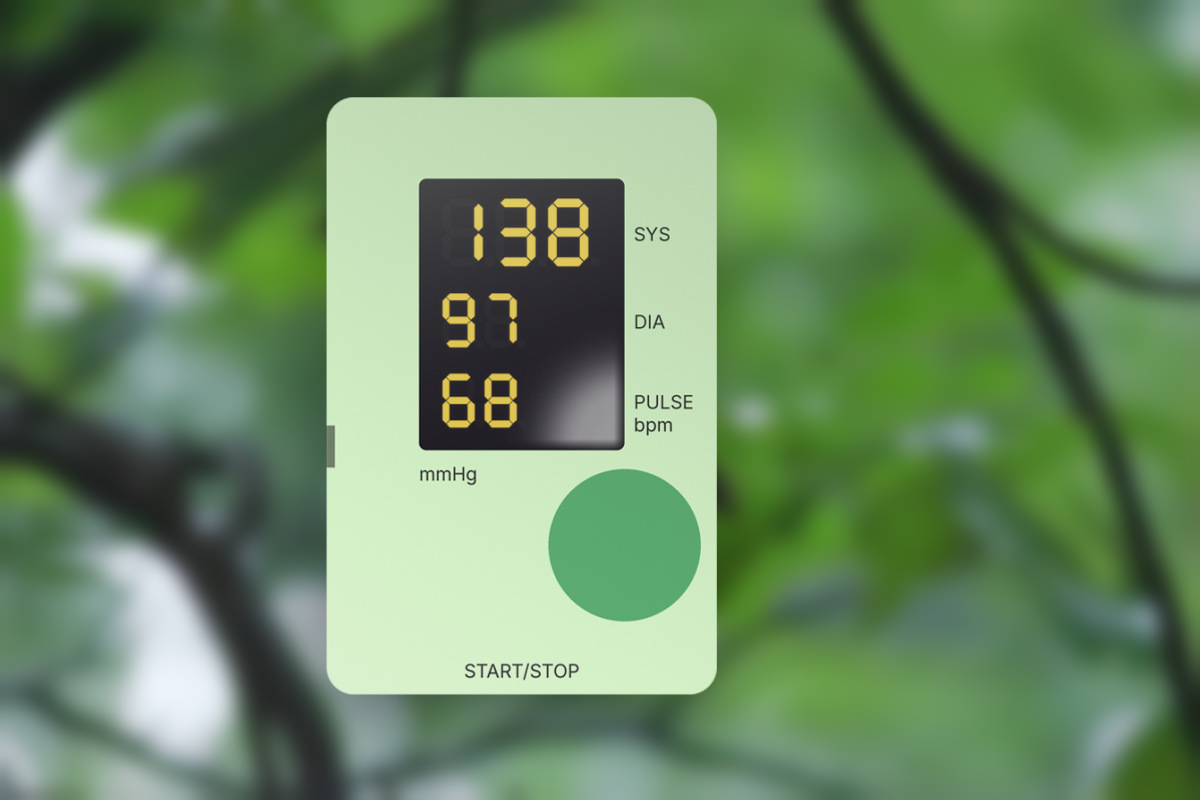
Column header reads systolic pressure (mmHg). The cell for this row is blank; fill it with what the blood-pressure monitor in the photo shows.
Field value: 138 mmHg
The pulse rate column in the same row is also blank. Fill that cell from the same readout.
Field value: 68 bpm
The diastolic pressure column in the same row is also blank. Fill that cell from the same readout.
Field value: 97 mmHg
